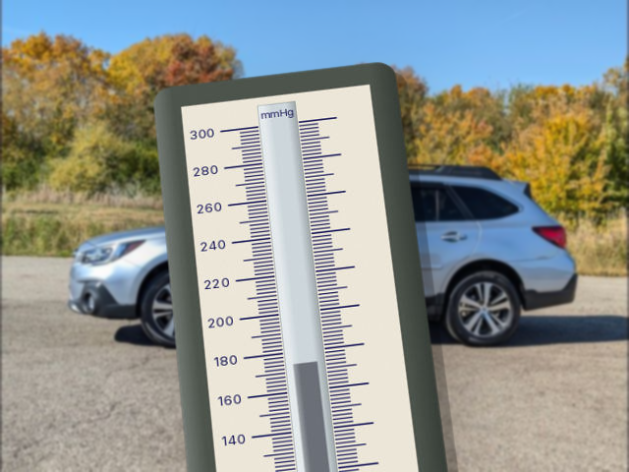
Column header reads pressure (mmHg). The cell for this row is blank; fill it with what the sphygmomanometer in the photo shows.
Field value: 174 mmHg
